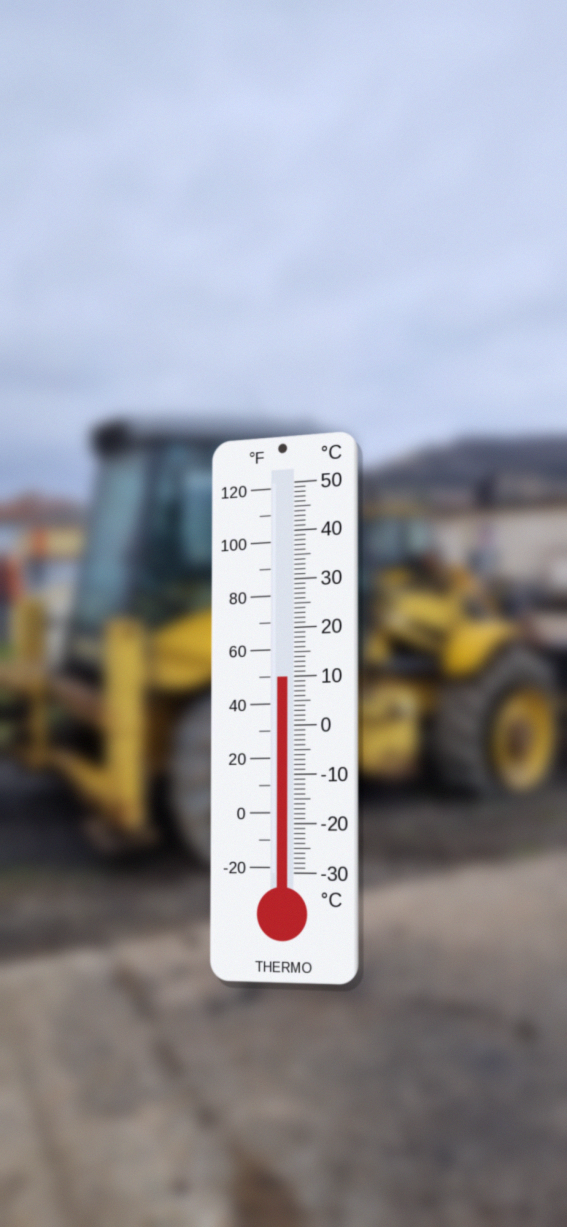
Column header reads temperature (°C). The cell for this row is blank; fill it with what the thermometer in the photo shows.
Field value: 10 °C
